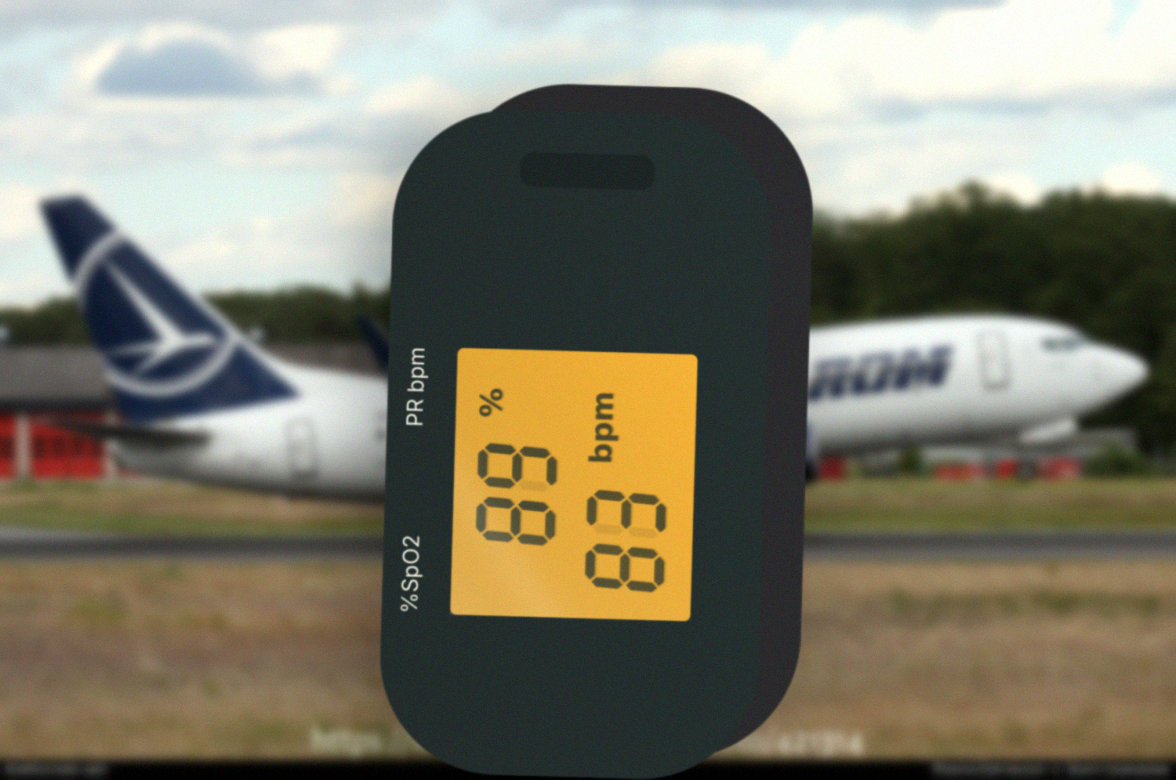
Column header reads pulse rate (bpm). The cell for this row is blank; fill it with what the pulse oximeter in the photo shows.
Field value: 83 bpm
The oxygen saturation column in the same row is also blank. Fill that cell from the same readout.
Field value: 89 %
